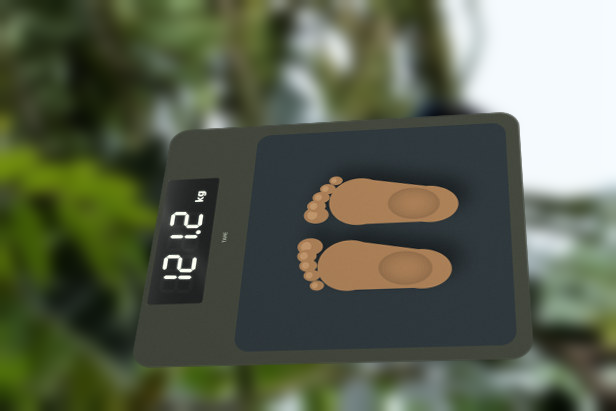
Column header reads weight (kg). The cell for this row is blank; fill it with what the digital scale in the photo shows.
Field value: 121.2 kg
